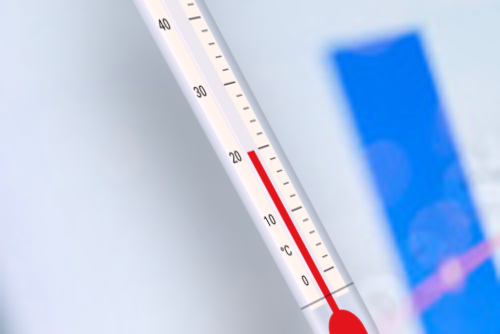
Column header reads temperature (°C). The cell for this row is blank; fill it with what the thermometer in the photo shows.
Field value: 20 °C
